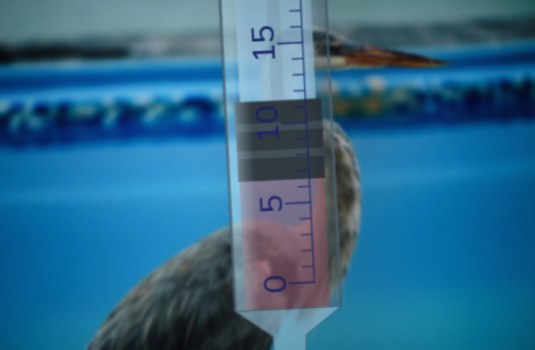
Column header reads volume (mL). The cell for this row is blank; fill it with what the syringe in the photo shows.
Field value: 6.5 mL
